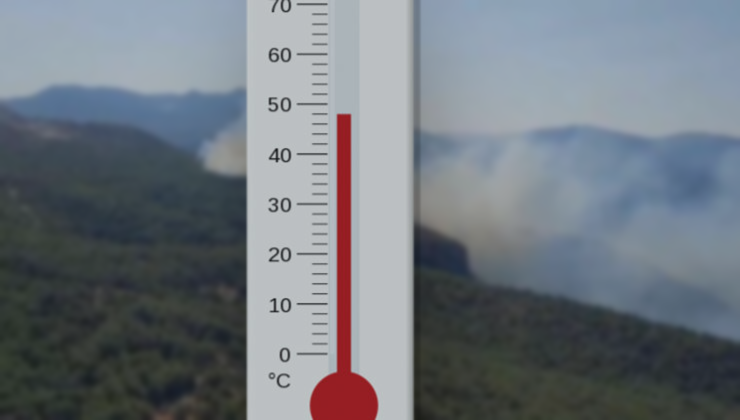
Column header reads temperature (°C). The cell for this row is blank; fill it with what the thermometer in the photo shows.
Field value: 48 °C
